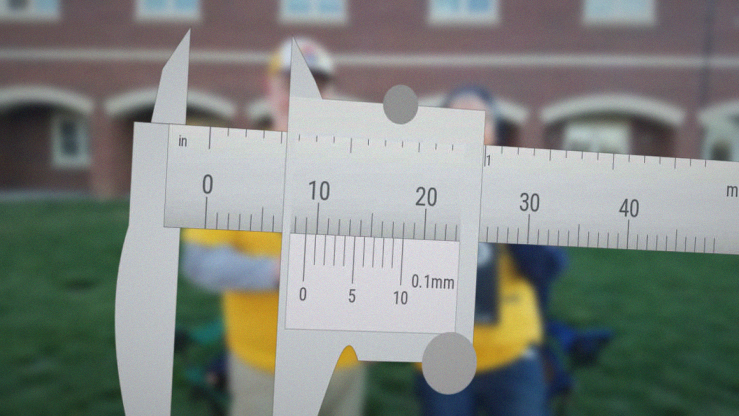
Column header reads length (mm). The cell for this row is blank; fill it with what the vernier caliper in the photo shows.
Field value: 9.0 mm
